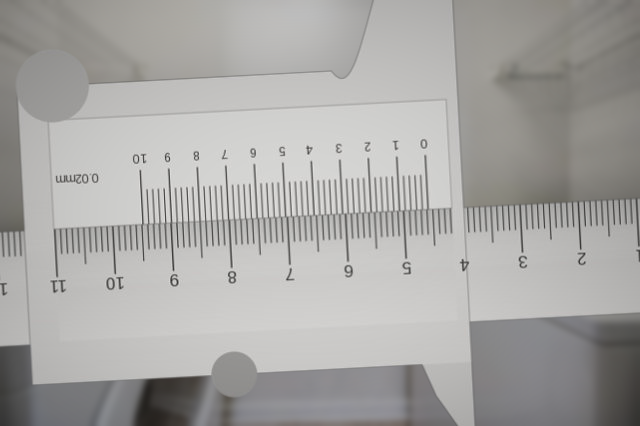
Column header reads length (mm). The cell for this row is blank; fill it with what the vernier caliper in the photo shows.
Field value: 45.8 mm
